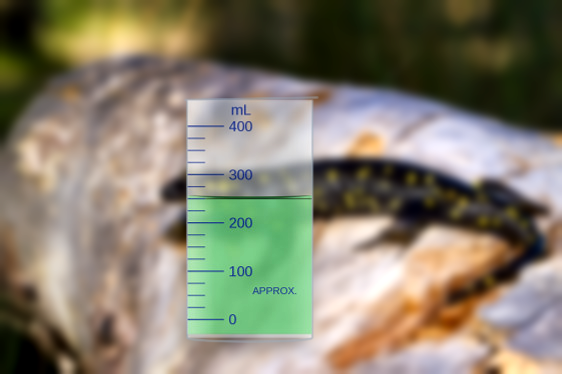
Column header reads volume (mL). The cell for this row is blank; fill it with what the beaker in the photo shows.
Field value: 250 mL
